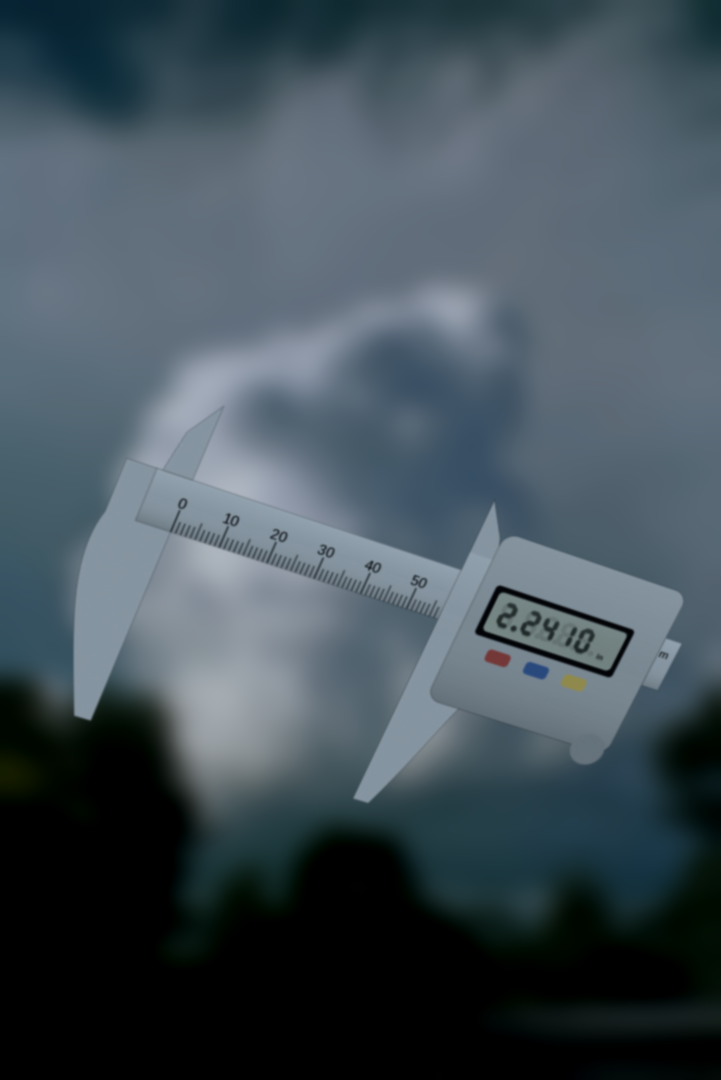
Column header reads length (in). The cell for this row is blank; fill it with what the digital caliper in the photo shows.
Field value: 2.2410 in
